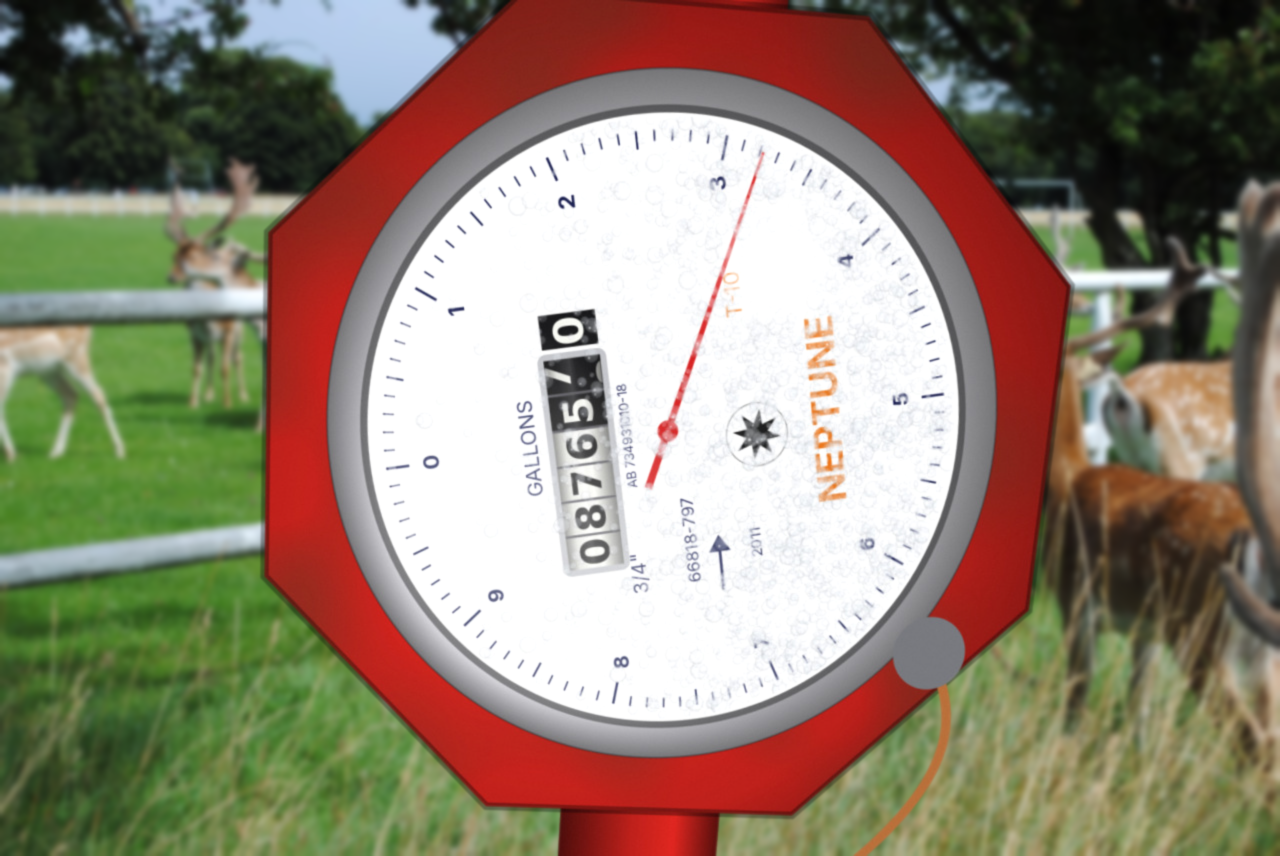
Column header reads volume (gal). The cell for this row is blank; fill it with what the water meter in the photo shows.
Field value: 876573.2 gal
